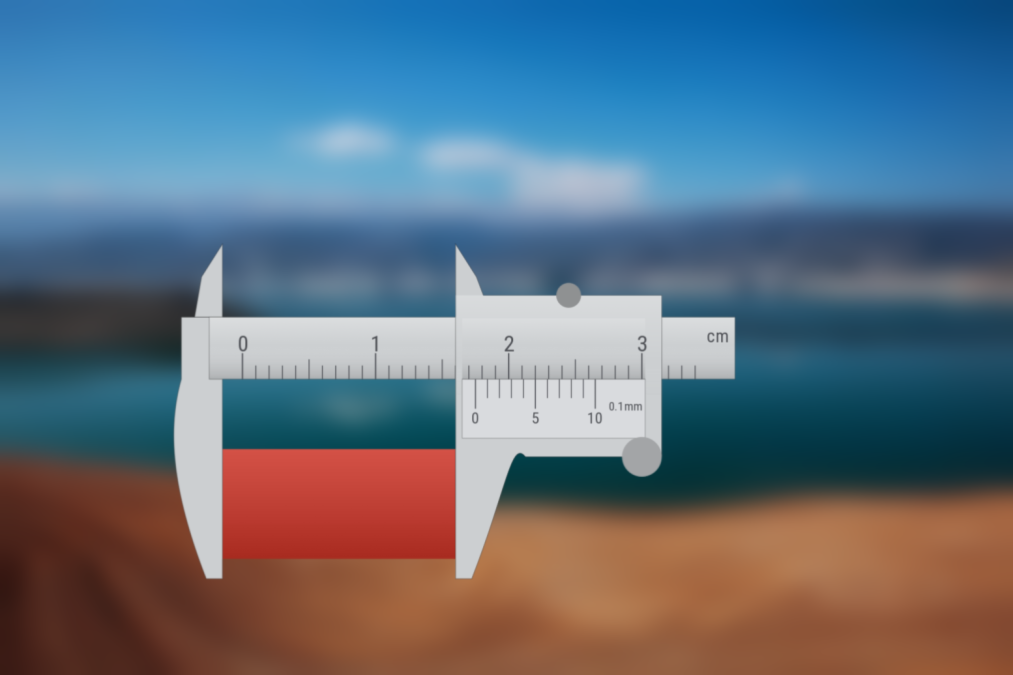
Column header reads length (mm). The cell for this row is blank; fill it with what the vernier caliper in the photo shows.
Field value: 17.5 mm
